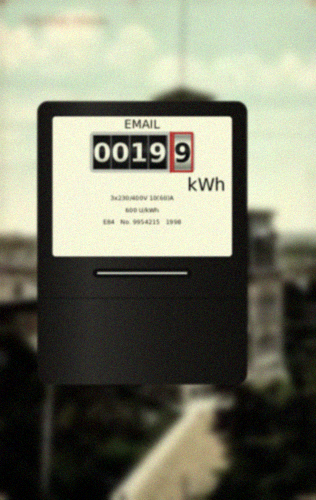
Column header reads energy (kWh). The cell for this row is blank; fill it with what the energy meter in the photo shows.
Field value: 19.9 kWh
